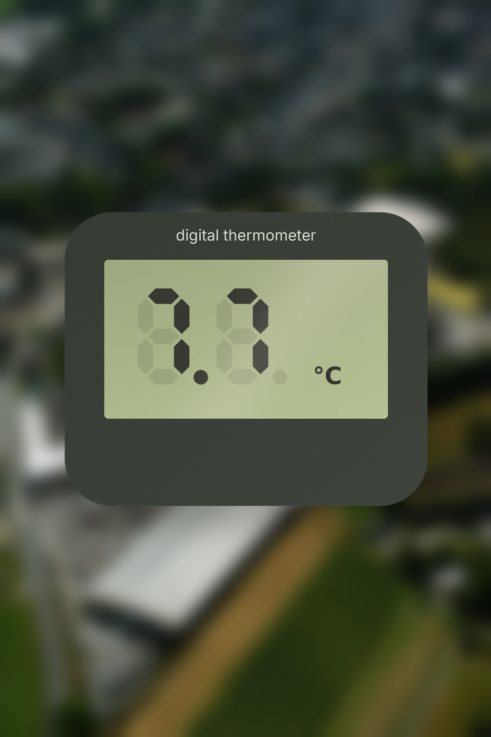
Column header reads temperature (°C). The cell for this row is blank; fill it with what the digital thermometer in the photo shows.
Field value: 7.7 °C
